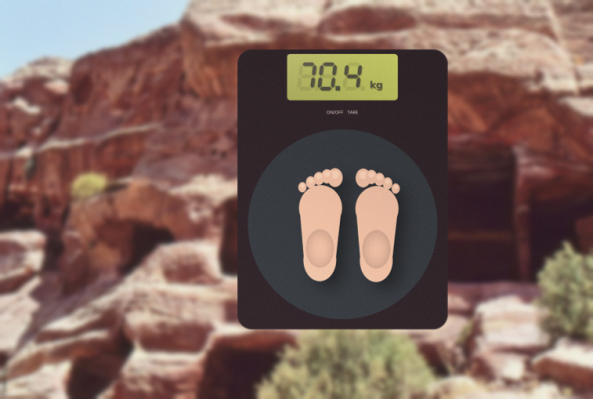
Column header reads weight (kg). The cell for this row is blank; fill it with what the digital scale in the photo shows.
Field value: 70.4 kg
